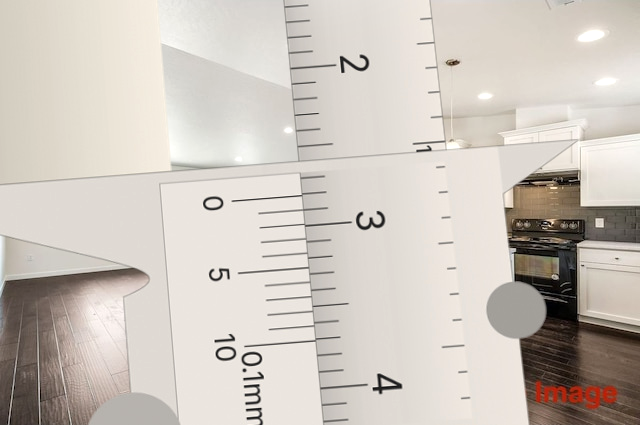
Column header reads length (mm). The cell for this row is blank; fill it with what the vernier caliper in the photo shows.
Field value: 28.1 mm
